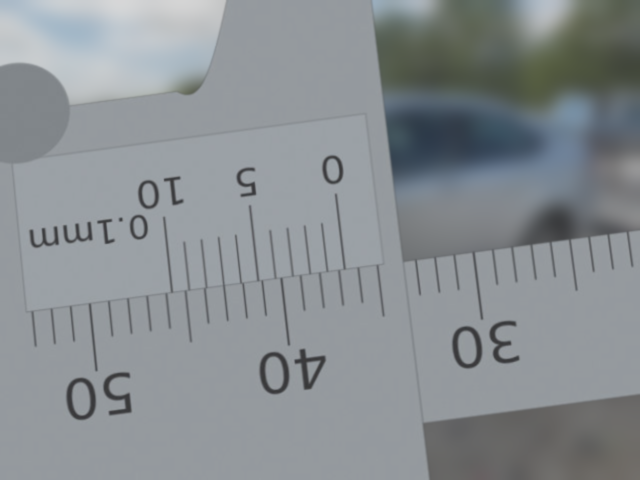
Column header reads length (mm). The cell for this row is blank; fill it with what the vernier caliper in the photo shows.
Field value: 36.7 mm
